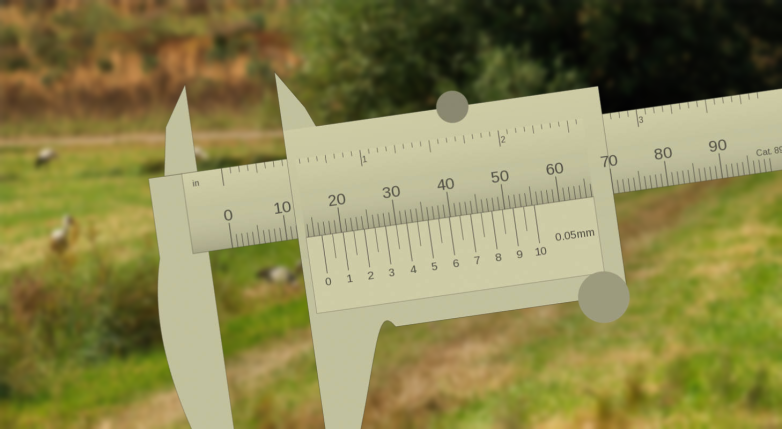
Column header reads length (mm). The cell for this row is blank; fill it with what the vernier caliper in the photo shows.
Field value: 16.4 mm
